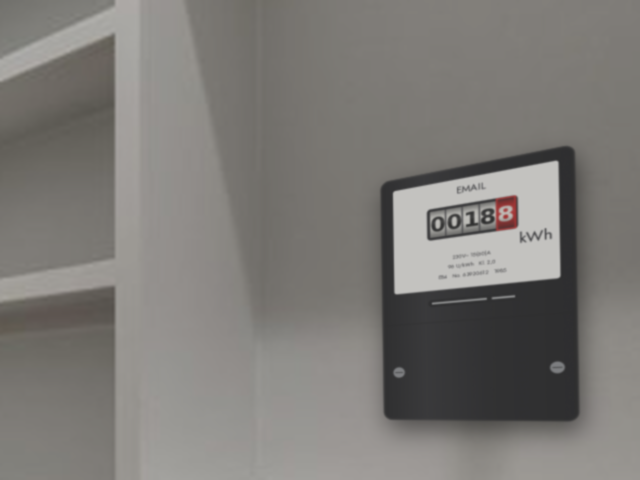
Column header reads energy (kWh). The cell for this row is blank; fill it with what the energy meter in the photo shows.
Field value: 18.8 kWh
